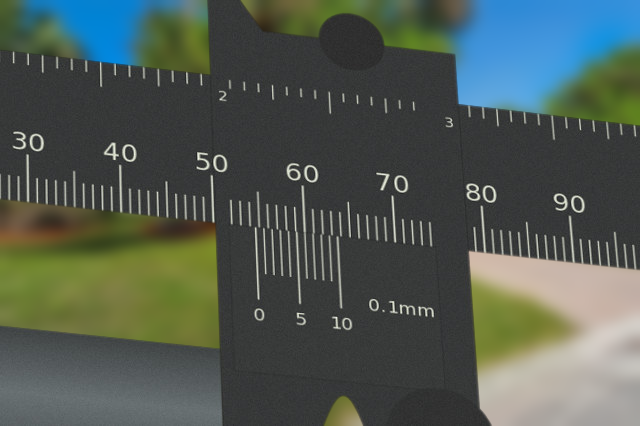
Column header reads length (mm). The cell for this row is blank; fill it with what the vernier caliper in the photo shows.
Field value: 54.6 mm
